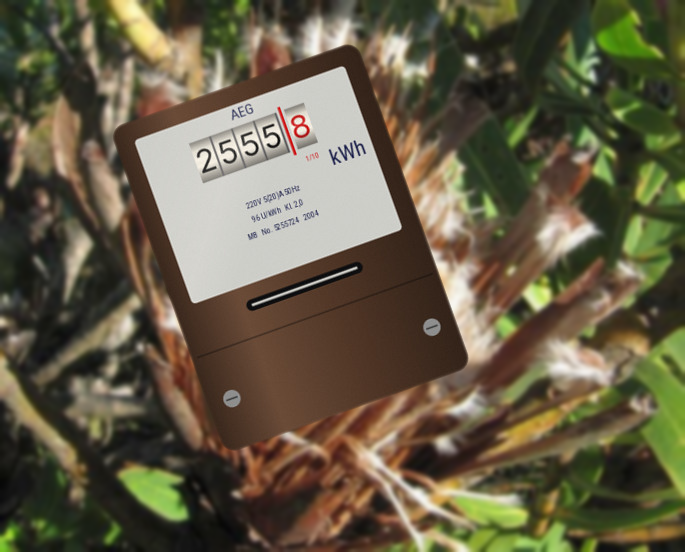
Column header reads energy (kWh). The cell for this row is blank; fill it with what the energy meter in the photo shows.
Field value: 2555.8 kWh
